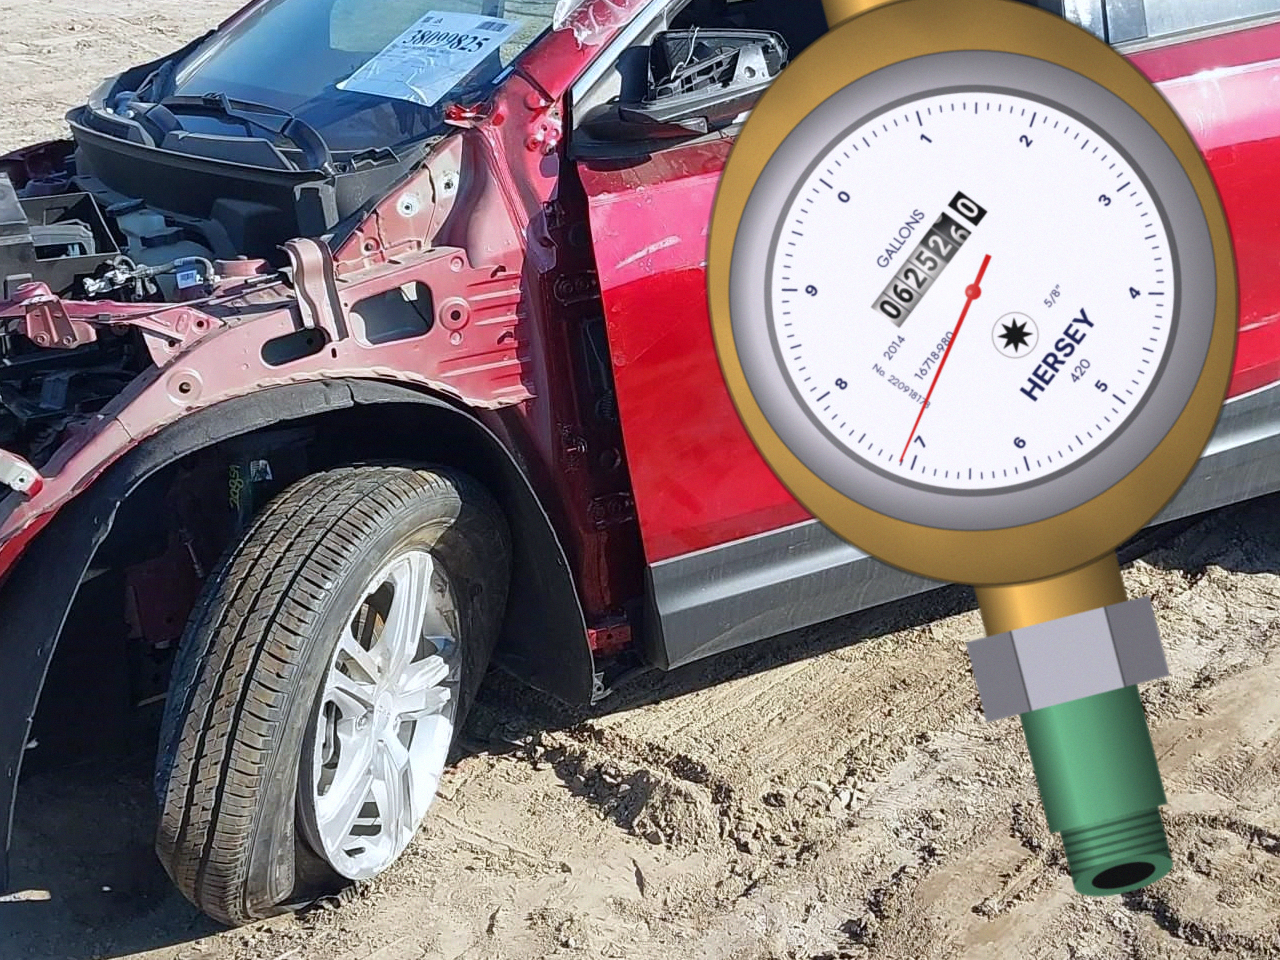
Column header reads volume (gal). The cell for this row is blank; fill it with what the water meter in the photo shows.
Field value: 625257.1 gal
